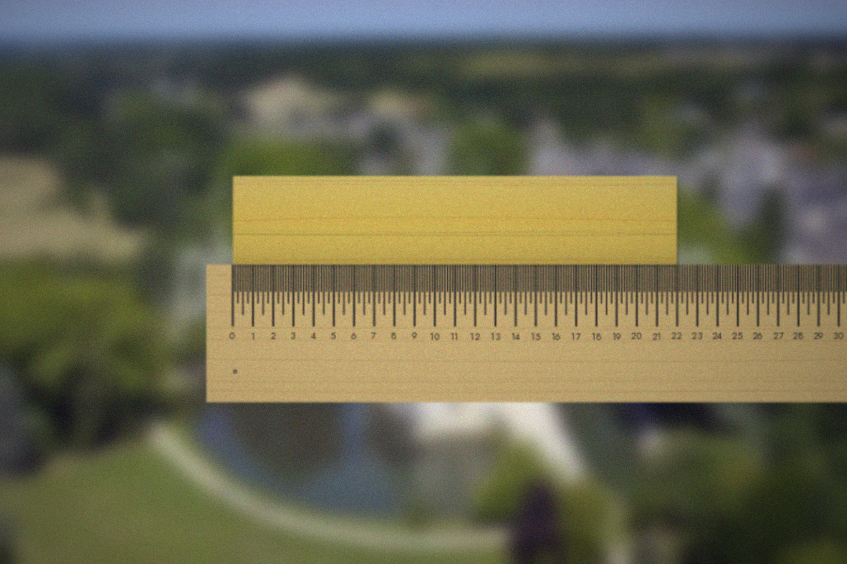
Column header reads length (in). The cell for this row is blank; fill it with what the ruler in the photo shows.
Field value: 22 in
